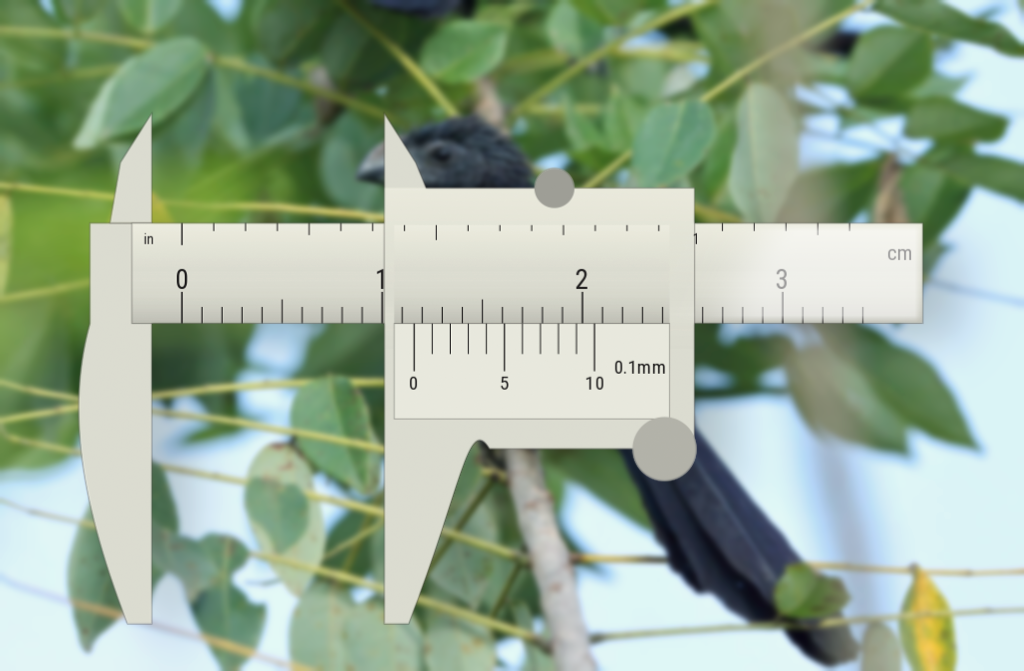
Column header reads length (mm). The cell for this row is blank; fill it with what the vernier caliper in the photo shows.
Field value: 11.6 mm
